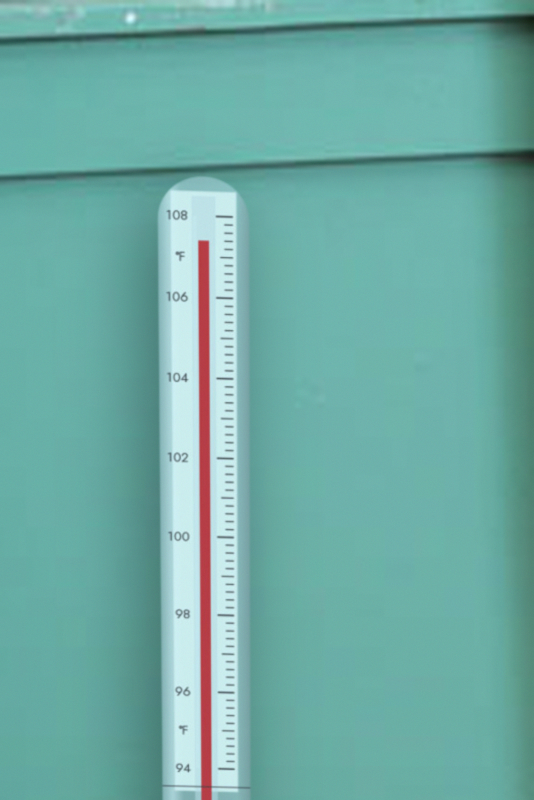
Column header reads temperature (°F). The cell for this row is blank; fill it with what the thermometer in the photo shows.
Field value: 107.4 °F
